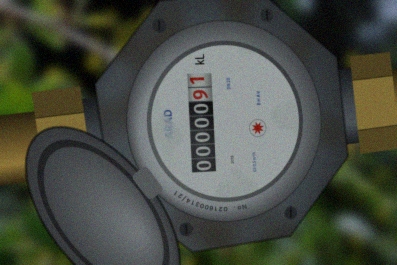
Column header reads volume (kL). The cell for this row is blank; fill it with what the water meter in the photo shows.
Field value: 0.91 kL
